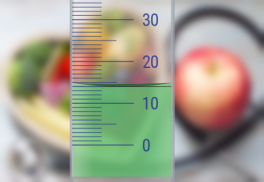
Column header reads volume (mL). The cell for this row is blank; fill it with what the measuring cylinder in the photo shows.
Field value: 14 mL
